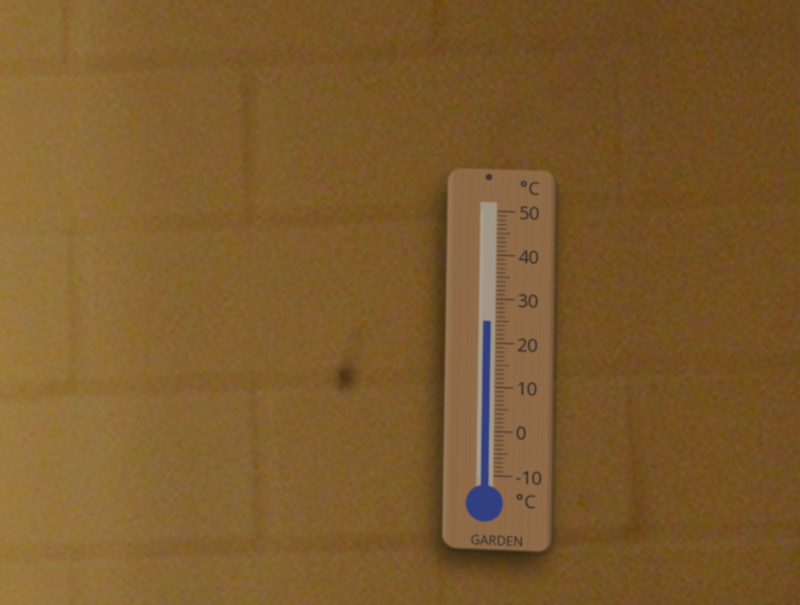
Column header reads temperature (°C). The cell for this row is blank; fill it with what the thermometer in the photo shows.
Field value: 25 °C
